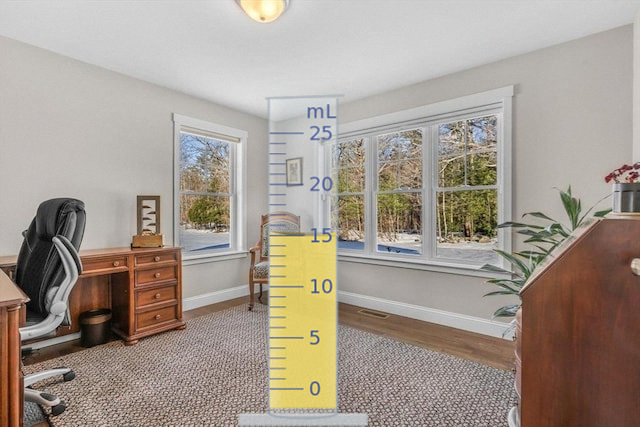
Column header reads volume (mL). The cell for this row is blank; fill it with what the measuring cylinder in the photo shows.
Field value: 15 mL
